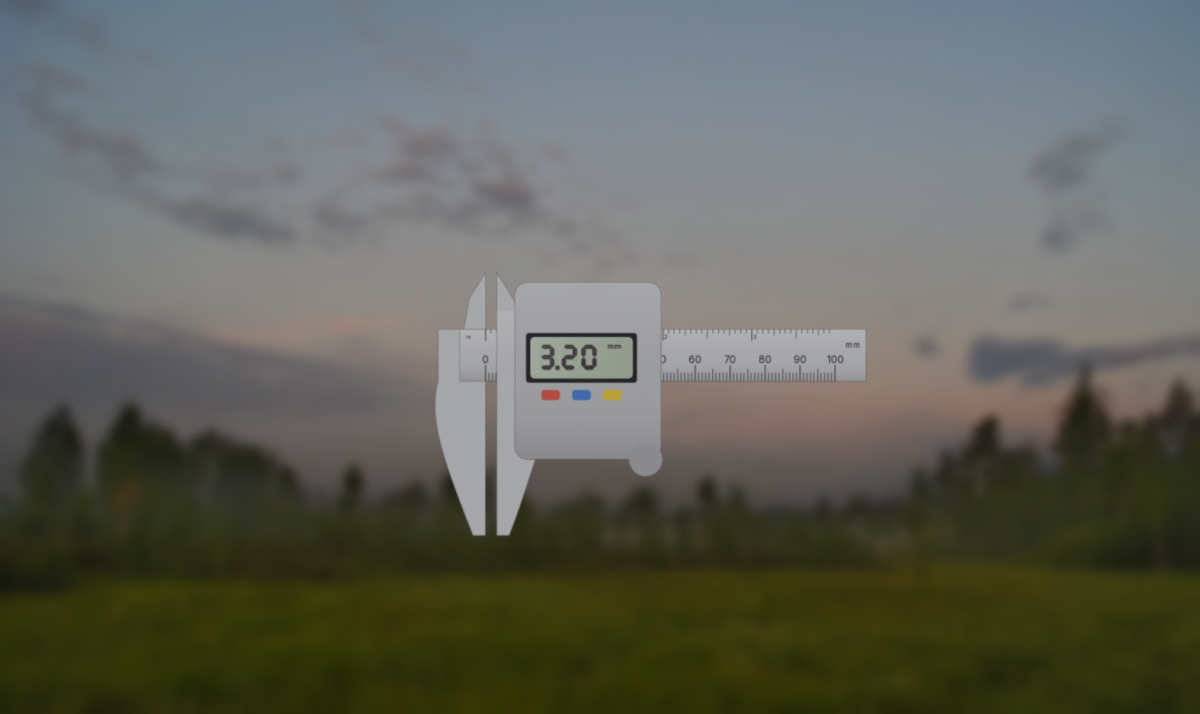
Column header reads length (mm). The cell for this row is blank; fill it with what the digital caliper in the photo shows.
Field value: 3.20 mm
